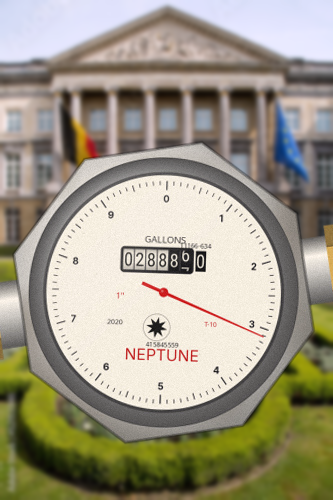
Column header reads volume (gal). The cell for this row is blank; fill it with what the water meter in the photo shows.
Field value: 288863.1 gal
